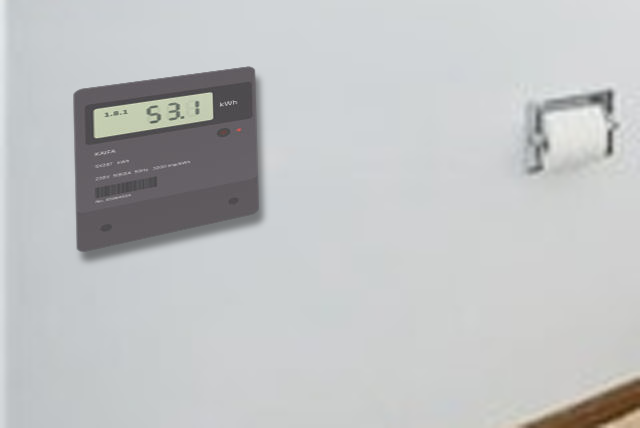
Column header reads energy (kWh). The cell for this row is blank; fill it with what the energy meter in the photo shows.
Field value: 53.1 kWh
